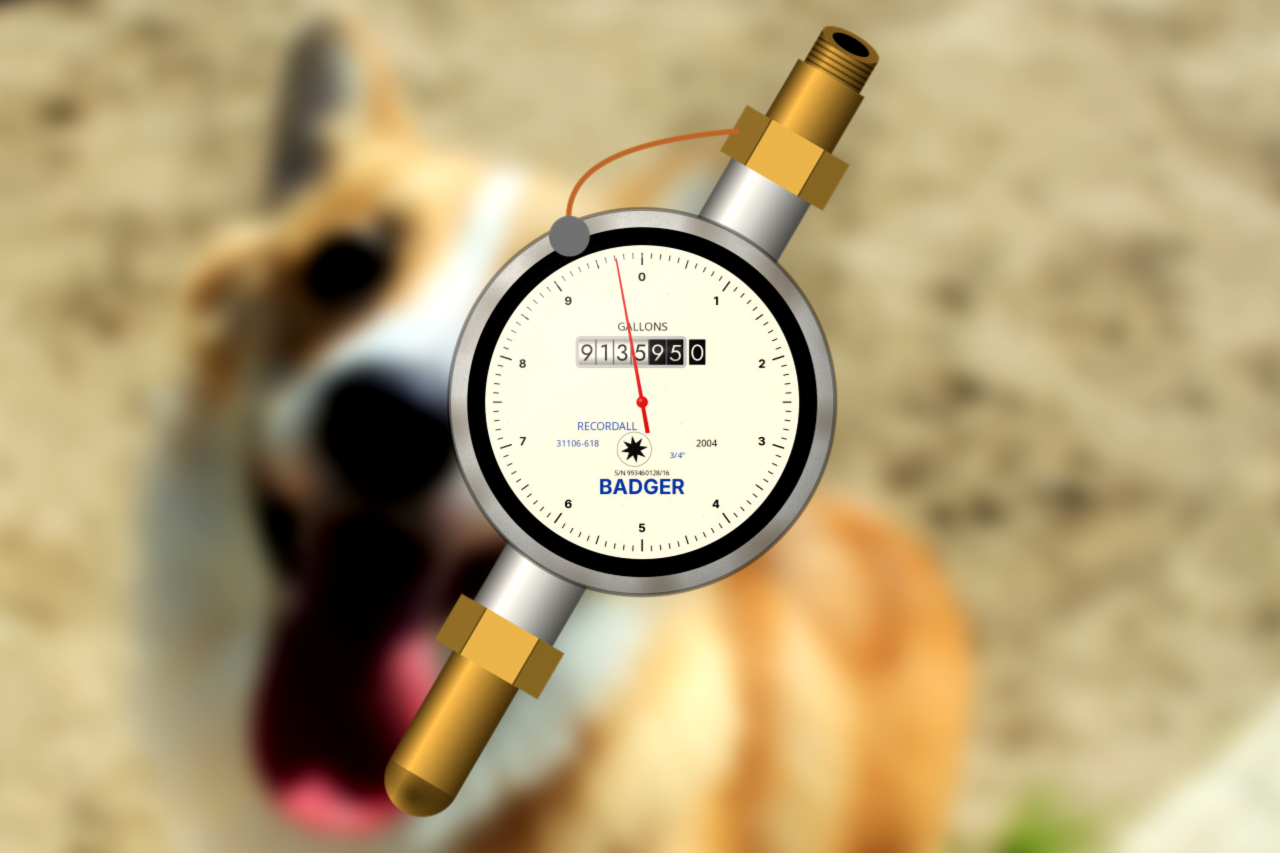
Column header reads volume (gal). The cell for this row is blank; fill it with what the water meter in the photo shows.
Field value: 9135949.7 gal
